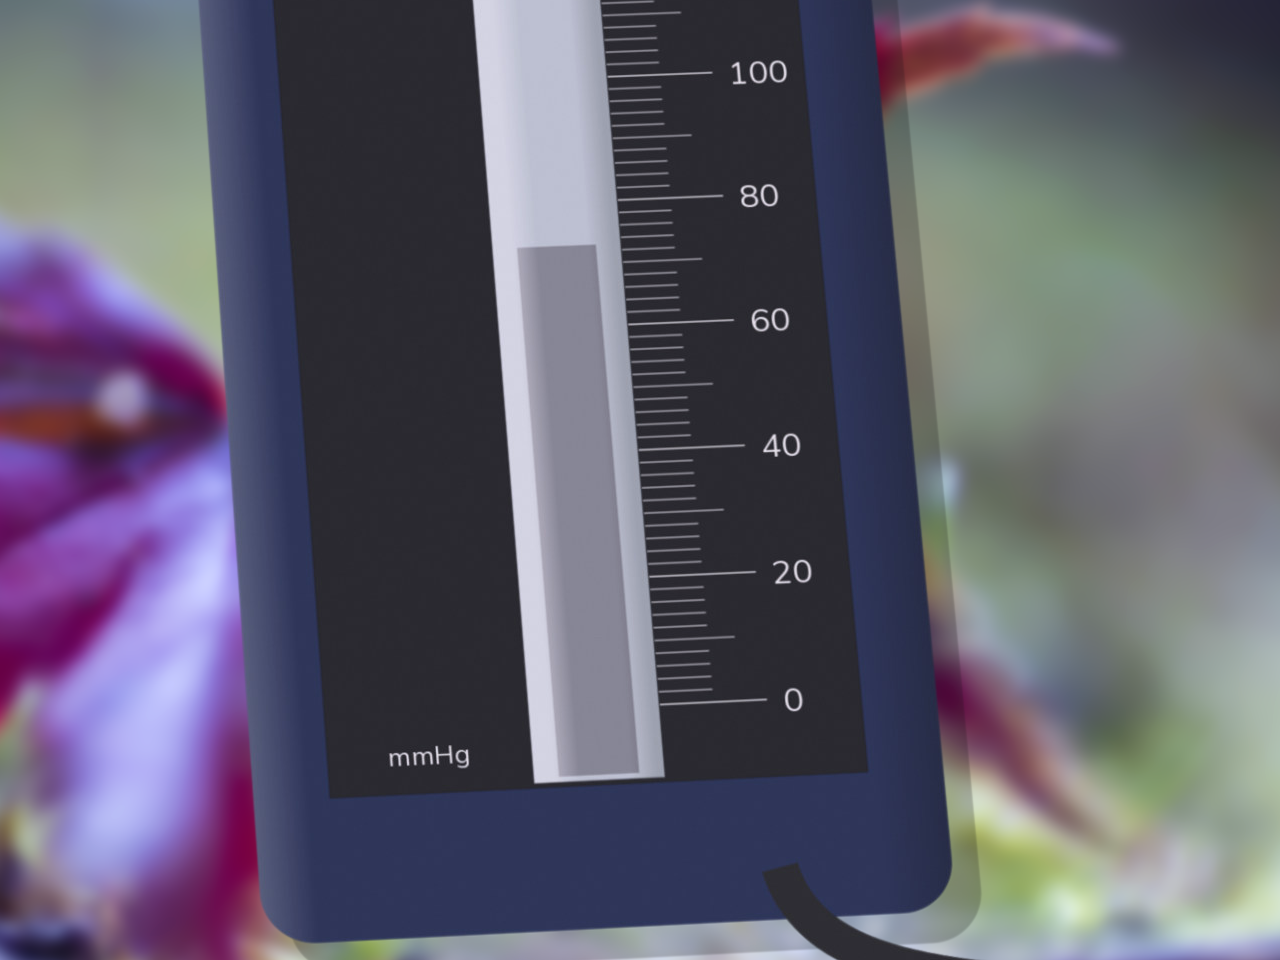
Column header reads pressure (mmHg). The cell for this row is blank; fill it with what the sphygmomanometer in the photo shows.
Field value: 73 mmHg
